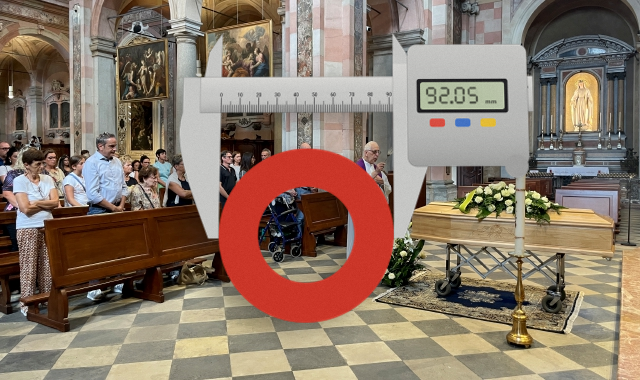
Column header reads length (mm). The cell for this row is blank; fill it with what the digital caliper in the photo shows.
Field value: 92.05 mm
